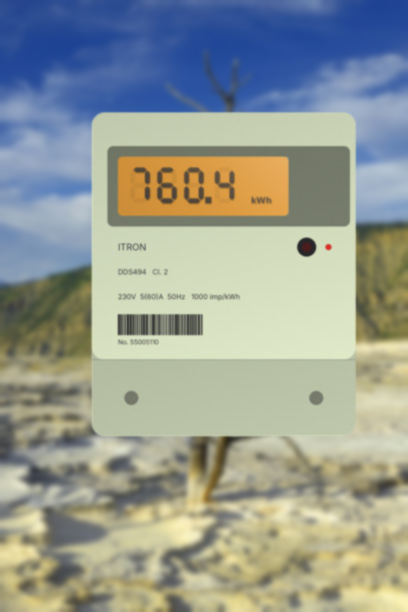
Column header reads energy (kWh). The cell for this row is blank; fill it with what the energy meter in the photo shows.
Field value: 760.4 kWh
